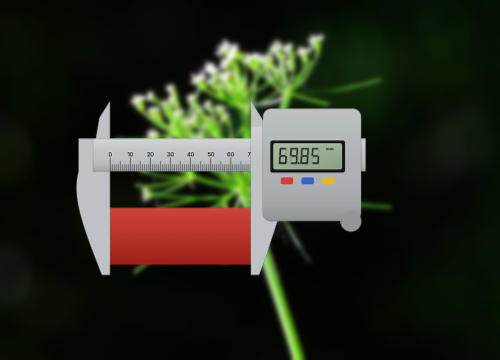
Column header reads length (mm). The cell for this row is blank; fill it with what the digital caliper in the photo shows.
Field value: 69.85 mm
